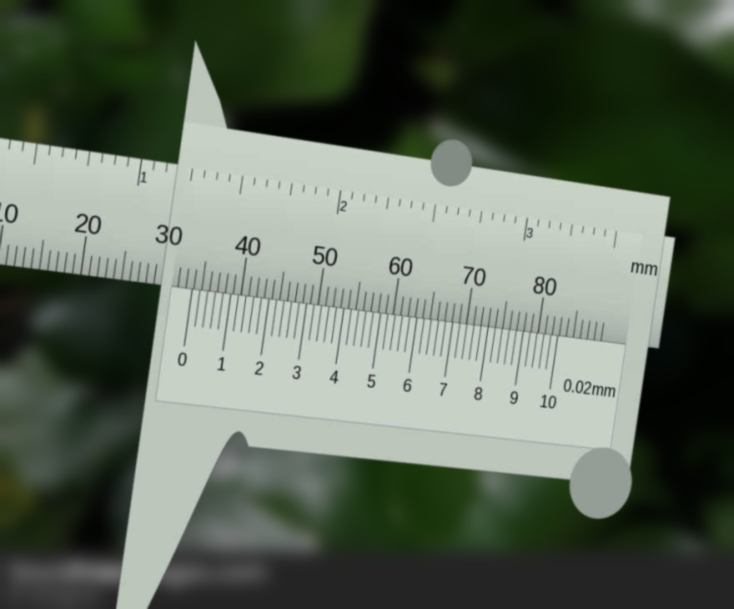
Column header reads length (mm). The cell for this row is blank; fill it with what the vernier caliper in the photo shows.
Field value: 33.8 mm
